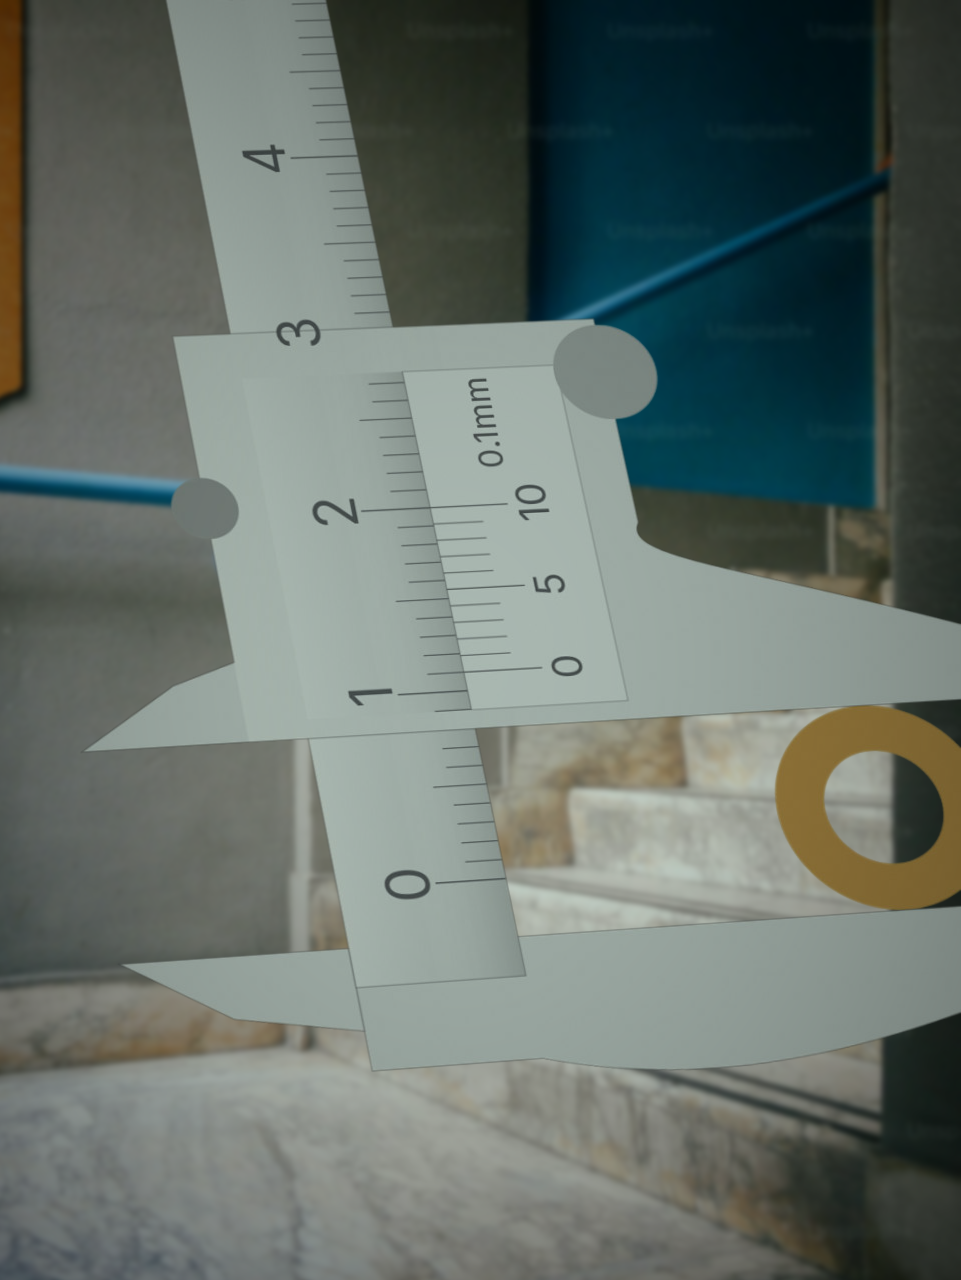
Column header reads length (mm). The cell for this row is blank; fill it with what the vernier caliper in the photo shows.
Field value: 11.0 mm
